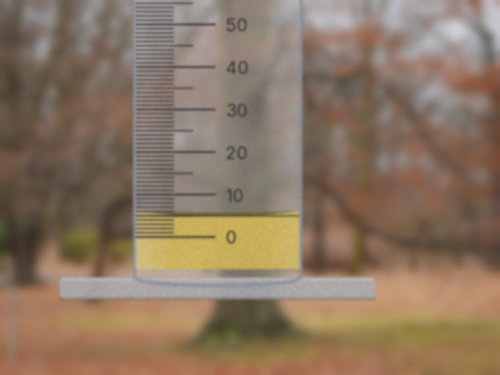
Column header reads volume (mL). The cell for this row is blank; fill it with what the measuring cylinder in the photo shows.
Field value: 5 mL
